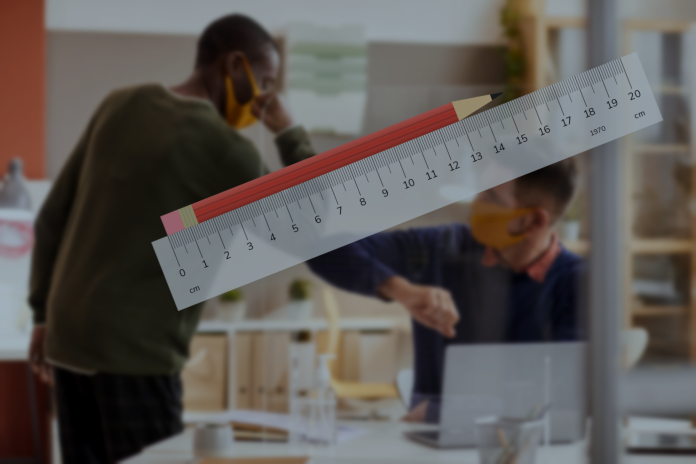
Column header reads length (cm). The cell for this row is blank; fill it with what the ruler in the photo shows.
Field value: 15 cm
